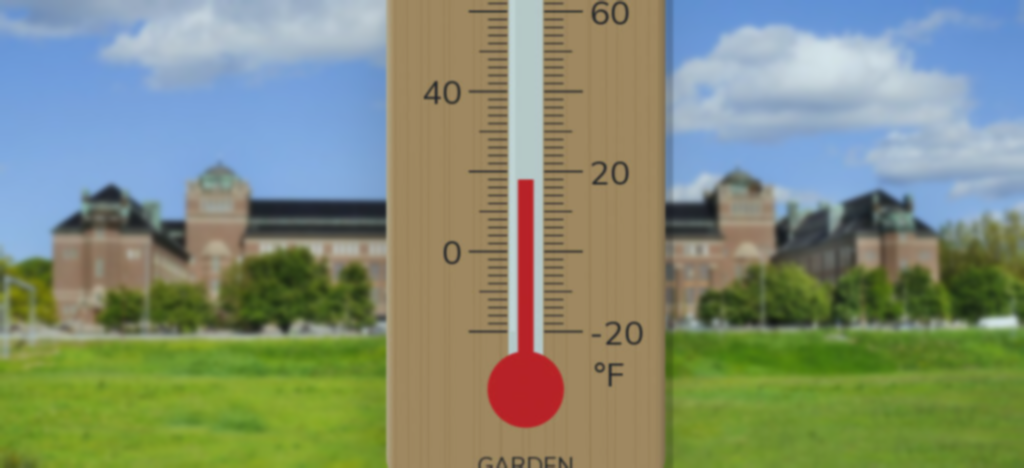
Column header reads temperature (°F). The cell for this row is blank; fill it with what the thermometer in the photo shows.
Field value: 18 °F
